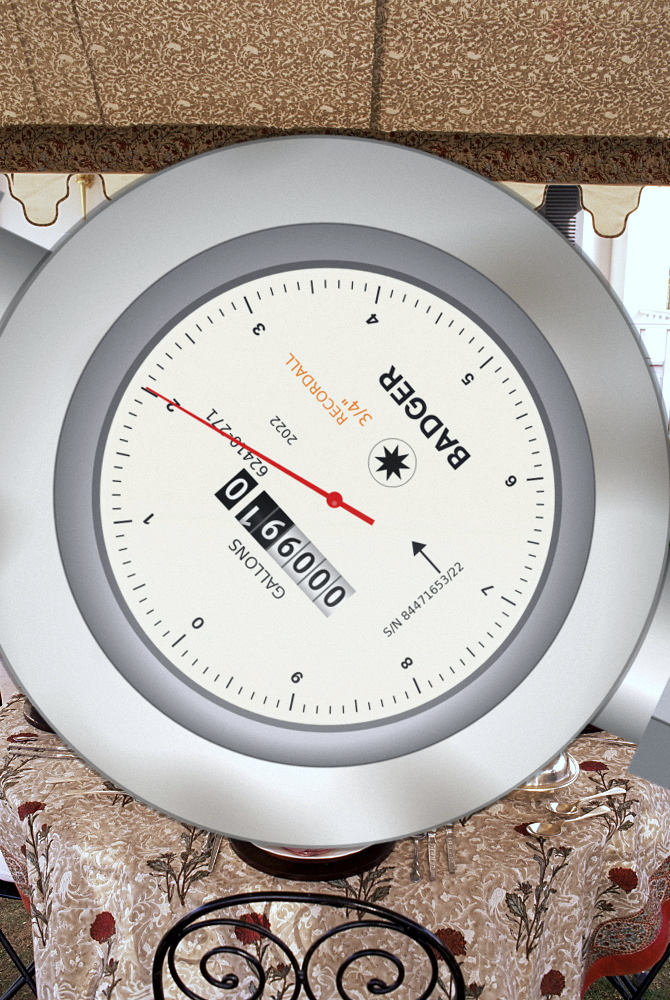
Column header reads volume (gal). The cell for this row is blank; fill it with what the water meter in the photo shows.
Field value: 9912.0 gal
